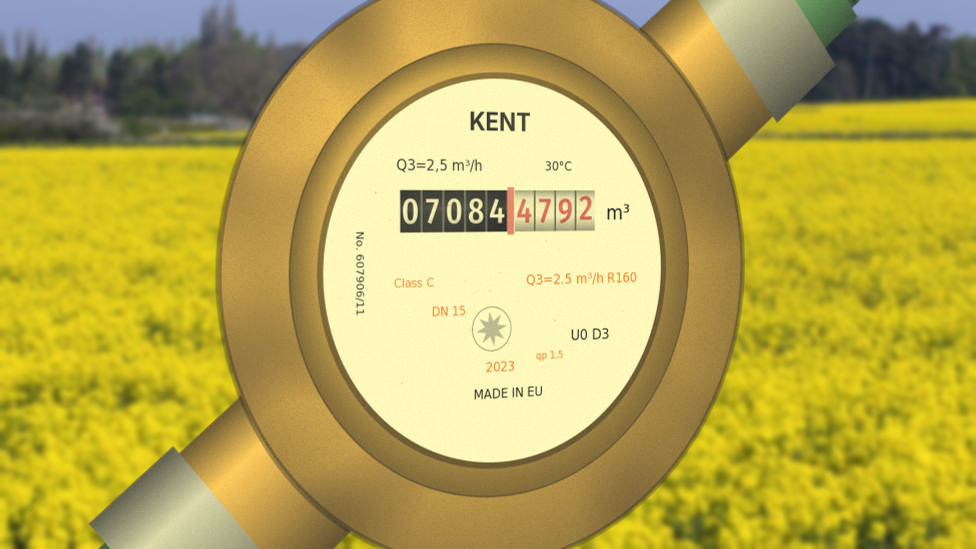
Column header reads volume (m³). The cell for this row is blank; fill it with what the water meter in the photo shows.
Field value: 7084.4792 m³
